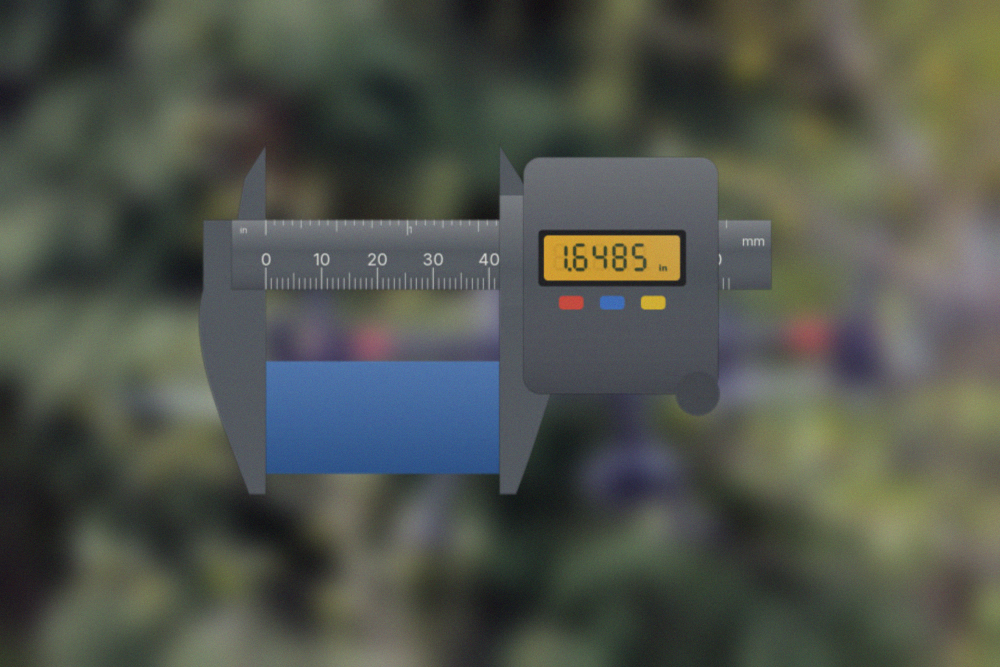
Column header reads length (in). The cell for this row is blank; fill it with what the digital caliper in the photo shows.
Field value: 1.6485 in
